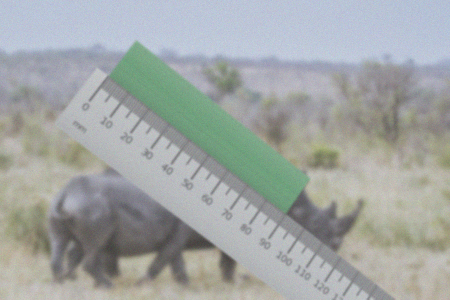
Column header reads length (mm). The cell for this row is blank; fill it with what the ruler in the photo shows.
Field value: 90 mm
